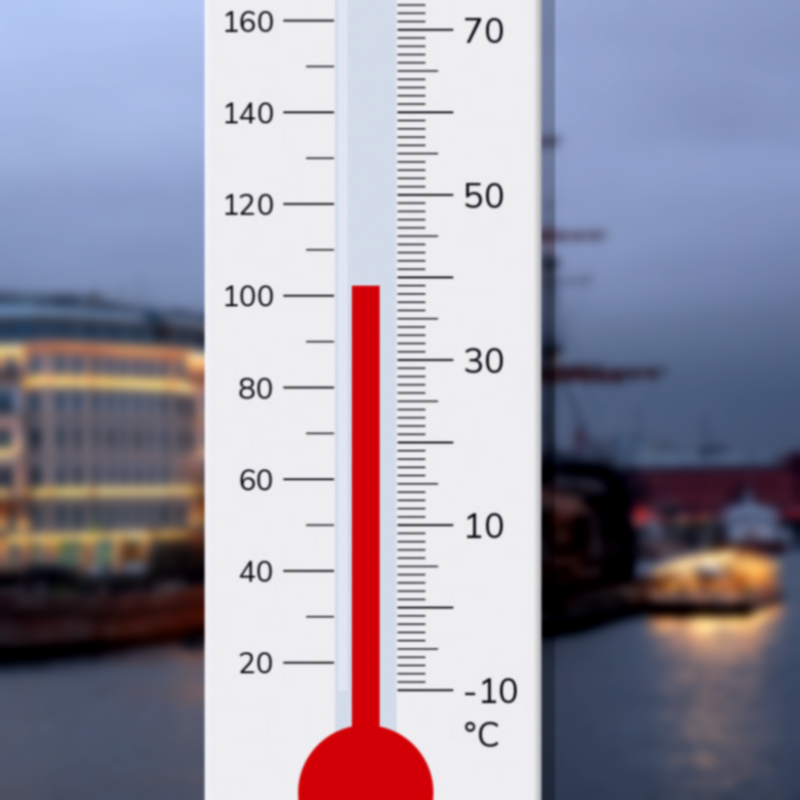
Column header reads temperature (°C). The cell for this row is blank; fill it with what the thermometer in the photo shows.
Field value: 39 °C
